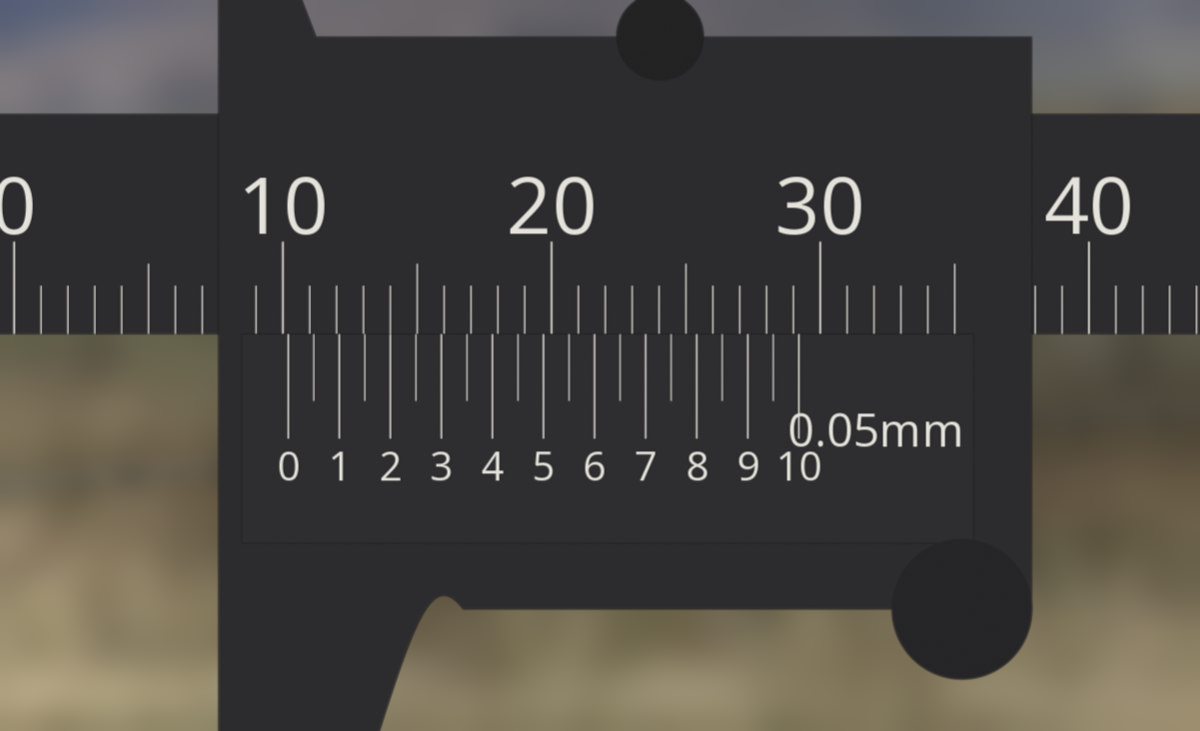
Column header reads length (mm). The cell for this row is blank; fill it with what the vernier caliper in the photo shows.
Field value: 10.20 mm
